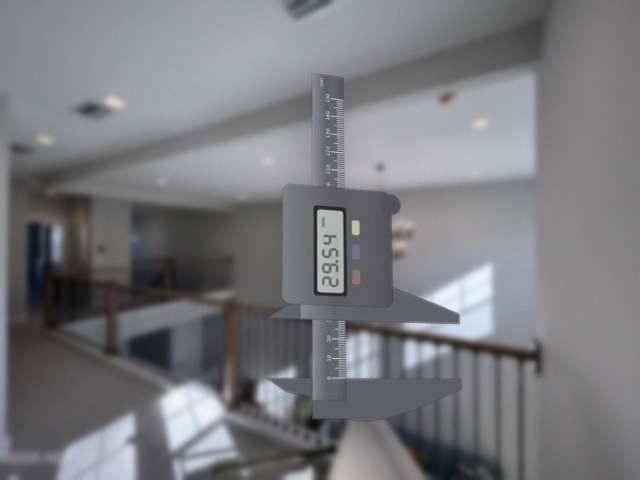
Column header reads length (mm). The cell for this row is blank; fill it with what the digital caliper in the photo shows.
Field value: 29.54 mm
